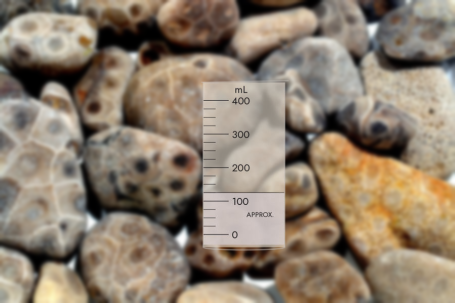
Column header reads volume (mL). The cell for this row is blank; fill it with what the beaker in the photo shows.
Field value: 125 mL
